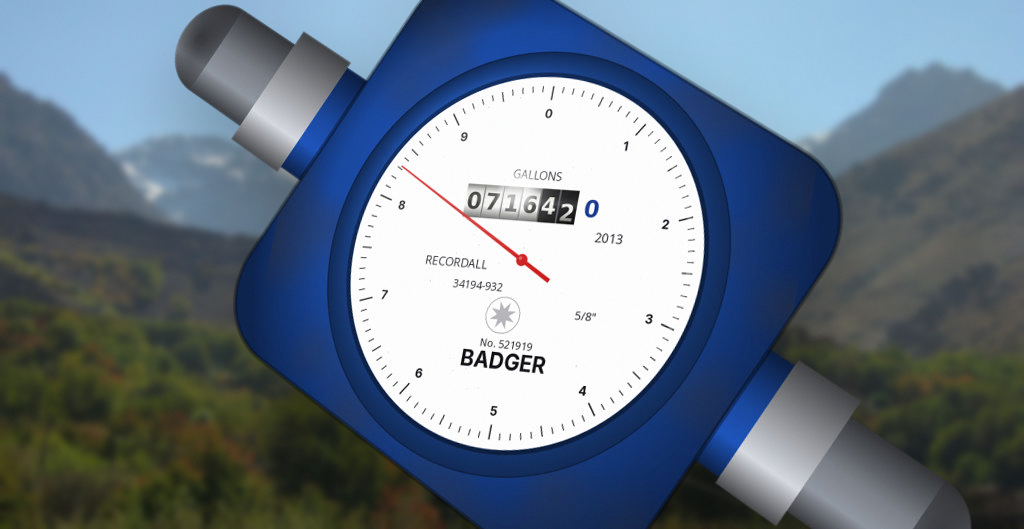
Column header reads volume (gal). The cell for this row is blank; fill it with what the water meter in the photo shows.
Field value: 716418.3 gal
